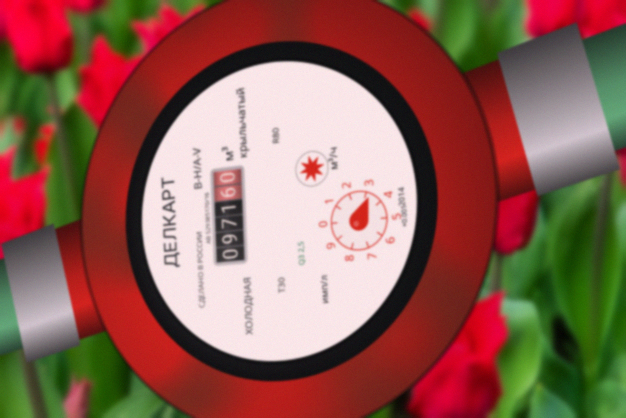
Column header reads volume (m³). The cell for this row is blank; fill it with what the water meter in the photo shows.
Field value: 971.603 m³
